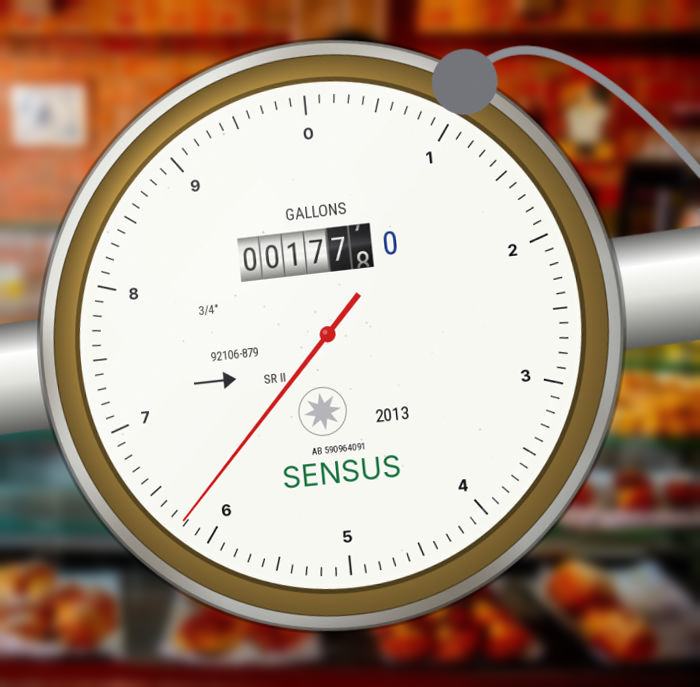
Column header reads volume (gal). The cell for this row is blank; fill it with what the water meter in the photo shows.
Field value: 17776.2 gal
